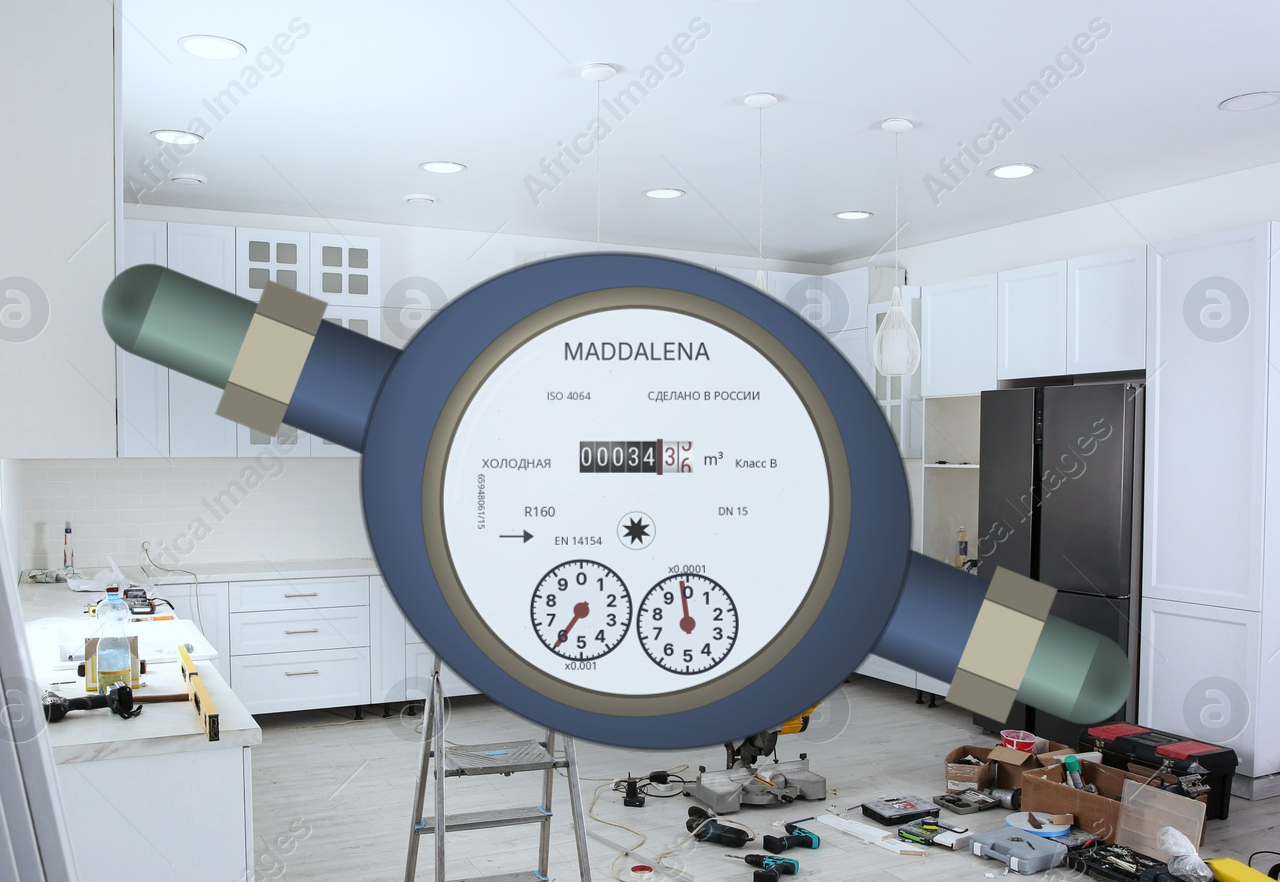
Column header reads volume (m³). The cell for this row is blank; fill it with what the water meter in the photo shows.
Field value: 34.3559 m³
